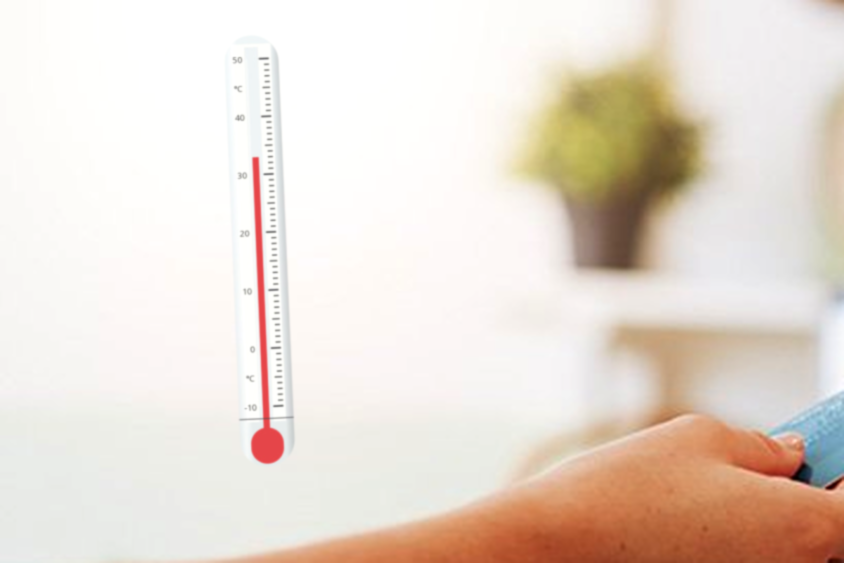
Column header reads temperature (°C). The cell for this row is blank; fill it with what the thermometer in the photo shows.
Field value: 33 °C
